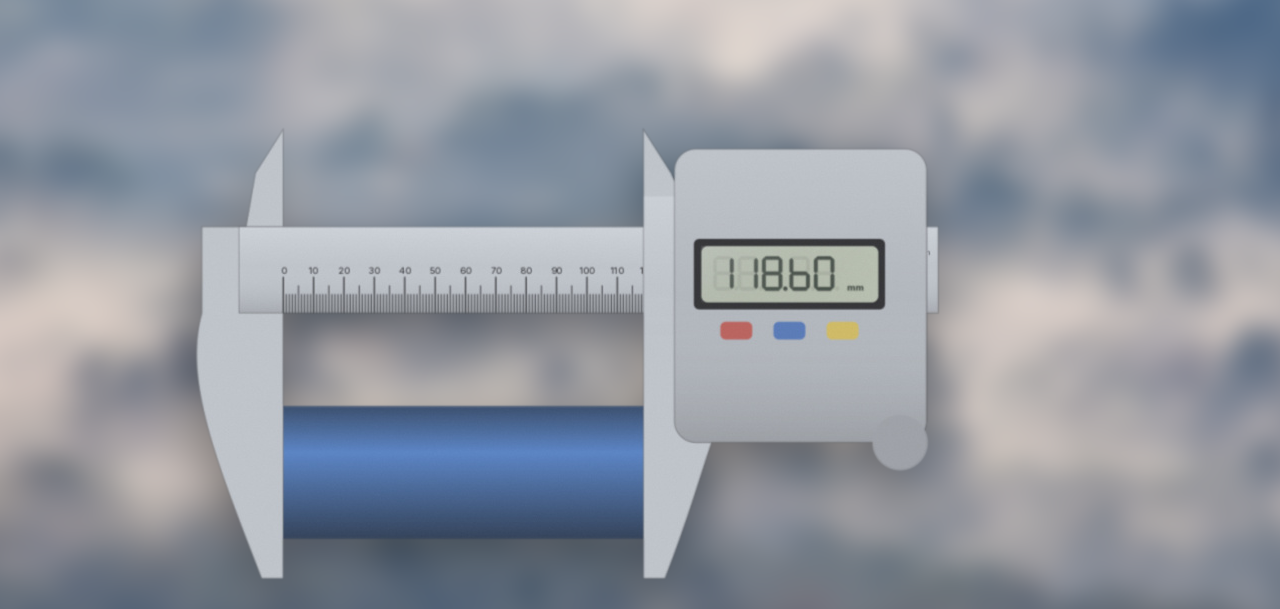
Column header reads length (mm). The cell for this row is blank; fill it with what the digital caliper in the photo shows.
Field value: 118.60 mm
